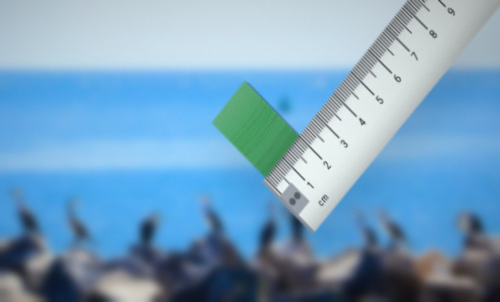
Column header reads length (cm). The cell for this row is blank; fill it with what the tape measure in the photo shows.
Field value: 2 cm
